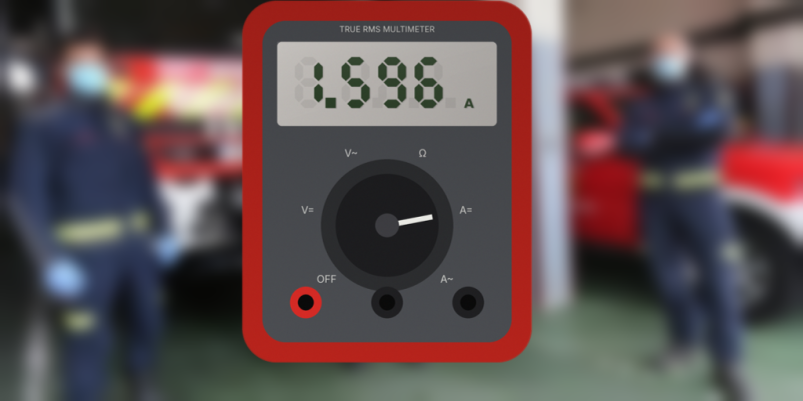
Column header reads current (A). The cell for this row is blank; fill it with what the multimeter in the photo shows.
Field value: 1.596 A
